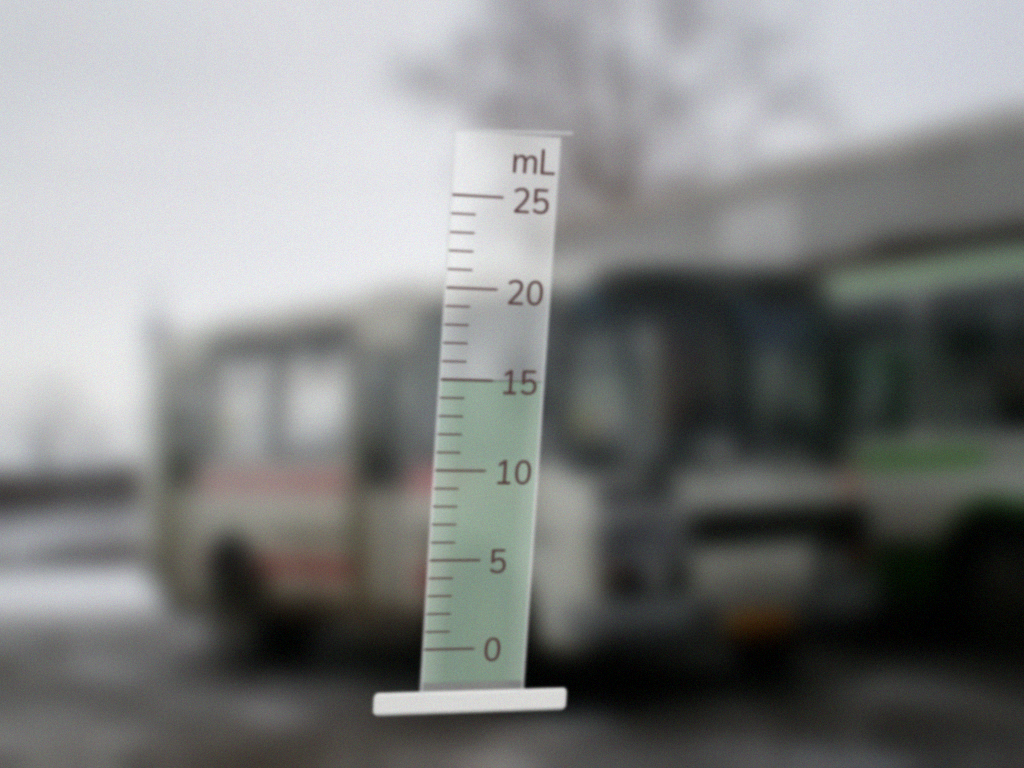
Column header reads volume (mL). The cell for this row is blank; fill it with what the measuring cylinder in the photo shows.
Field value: 15 mL
